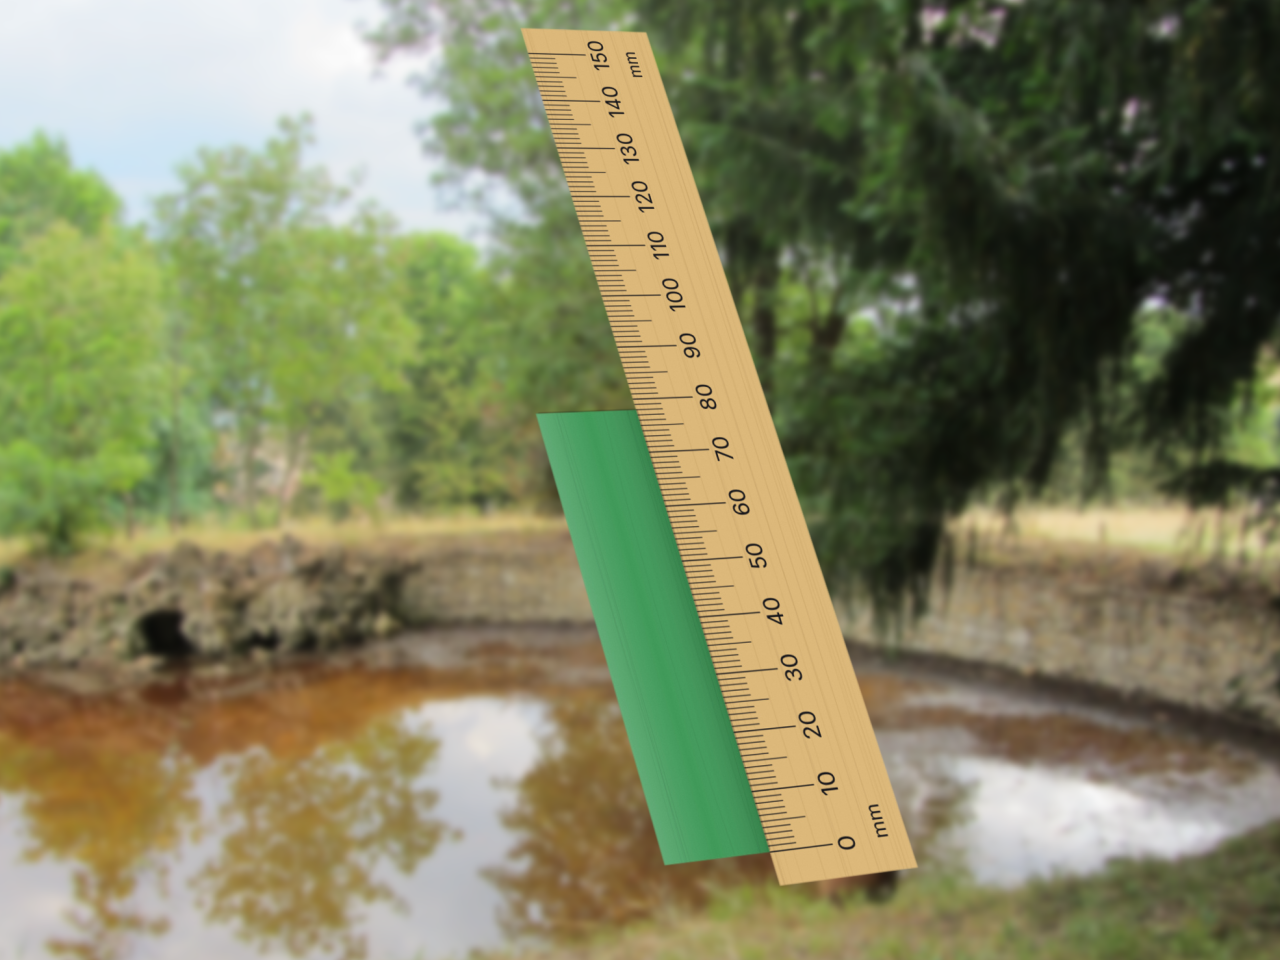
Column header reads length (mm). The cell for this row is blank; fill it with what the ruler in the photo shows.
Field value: 78 mm
